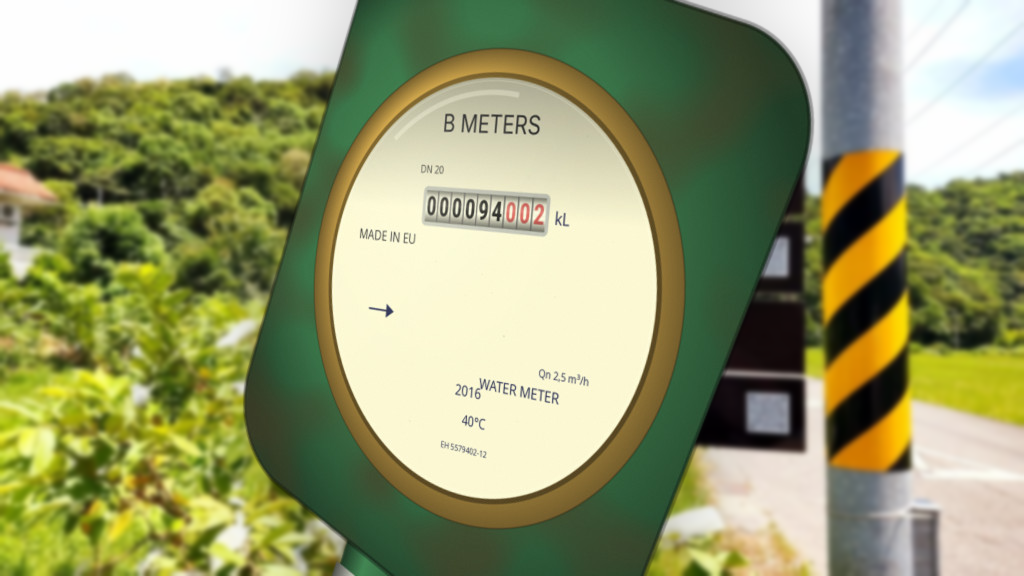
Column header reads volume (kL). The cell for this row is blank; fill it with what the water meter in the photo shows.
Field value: 94.002 kL
